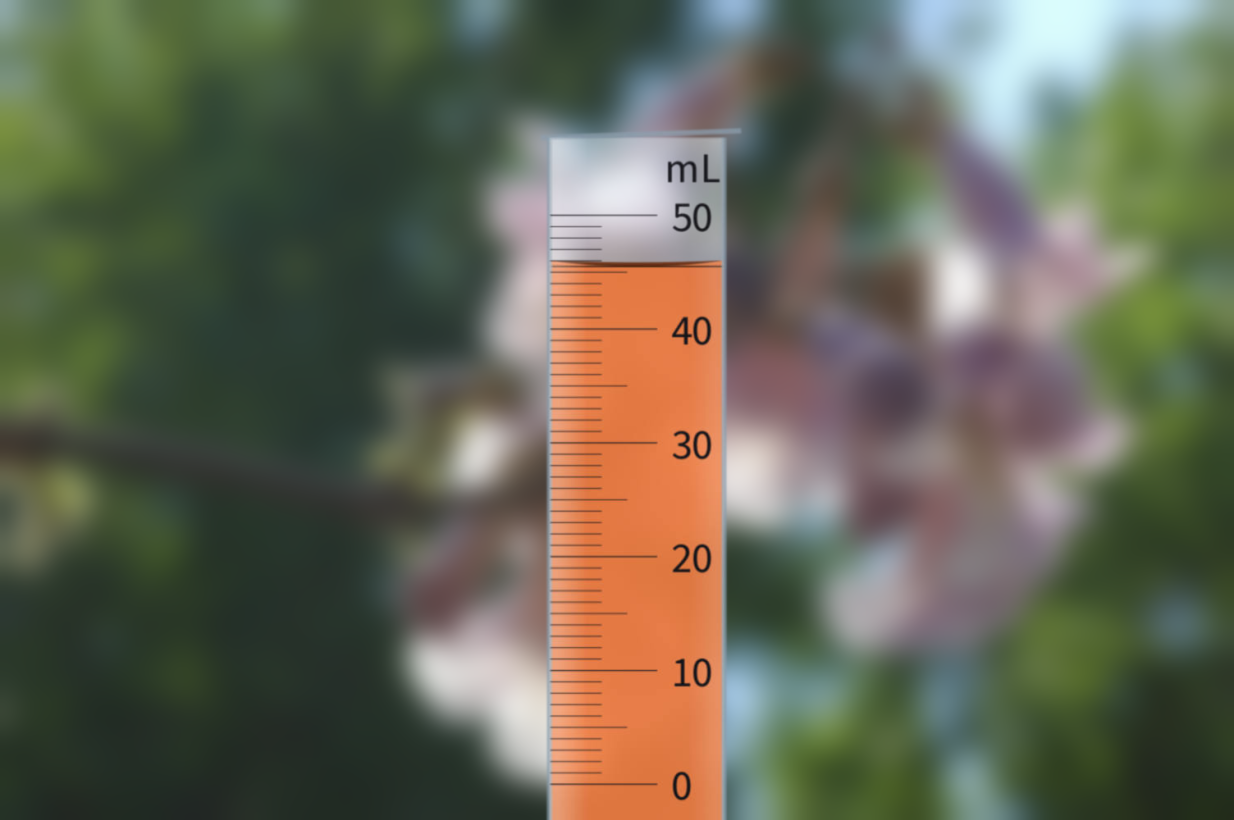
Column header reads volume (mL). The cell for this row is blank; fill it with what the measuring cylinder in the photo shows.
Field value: 45.5 mL
